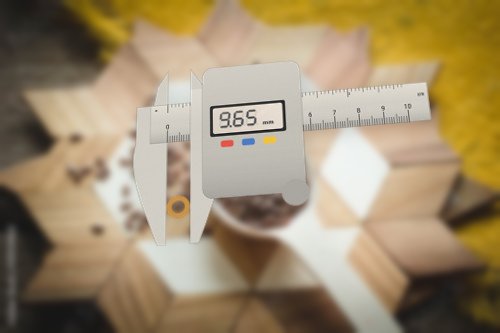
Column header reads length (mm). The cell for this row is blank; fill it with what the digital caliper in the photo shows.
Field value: 9.65 mm
